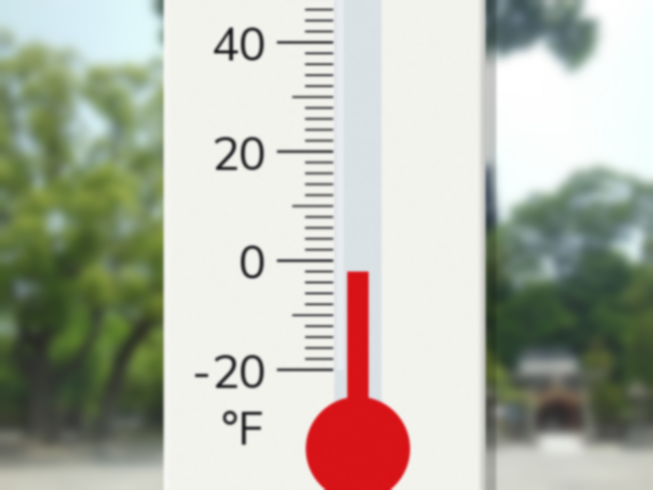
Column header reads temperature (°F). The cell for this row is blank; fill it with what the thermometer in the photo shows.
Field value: -2 °F
